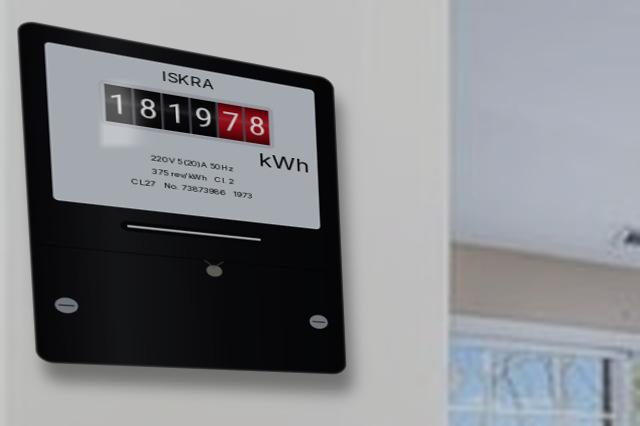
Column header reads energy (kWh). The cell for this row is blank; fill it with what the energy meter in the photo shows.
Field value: 1819.78 kWh
